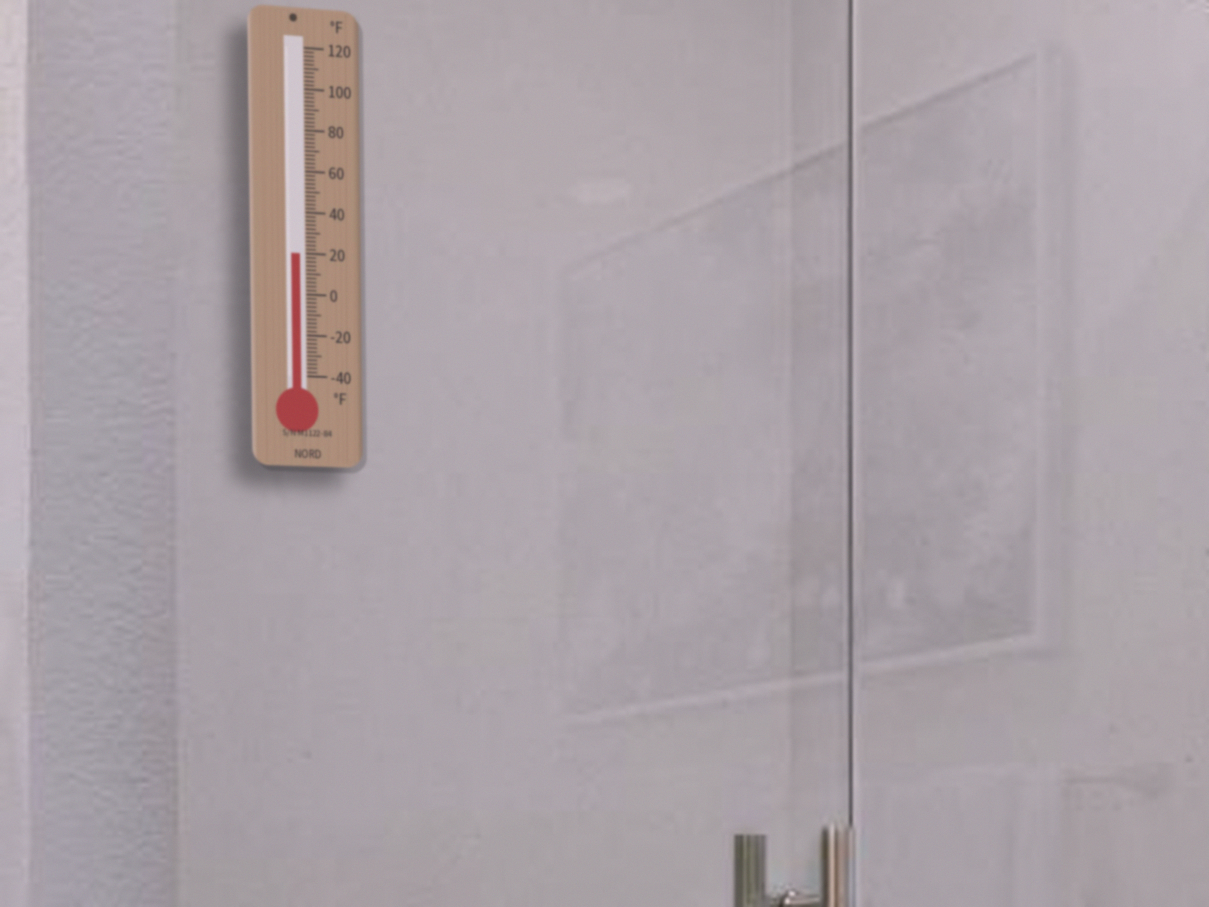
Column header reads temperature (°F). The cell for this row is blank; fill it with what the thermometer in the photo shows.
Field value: 20 °F
